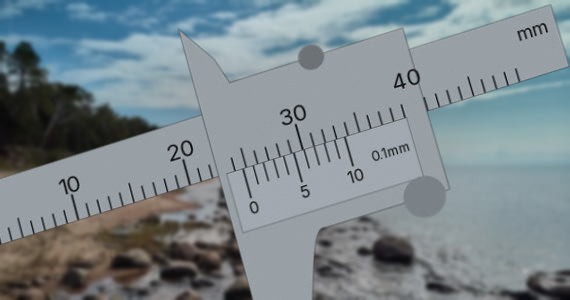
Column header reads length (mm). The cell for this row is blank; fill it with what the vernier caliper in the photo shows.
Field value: 24.7 mm
